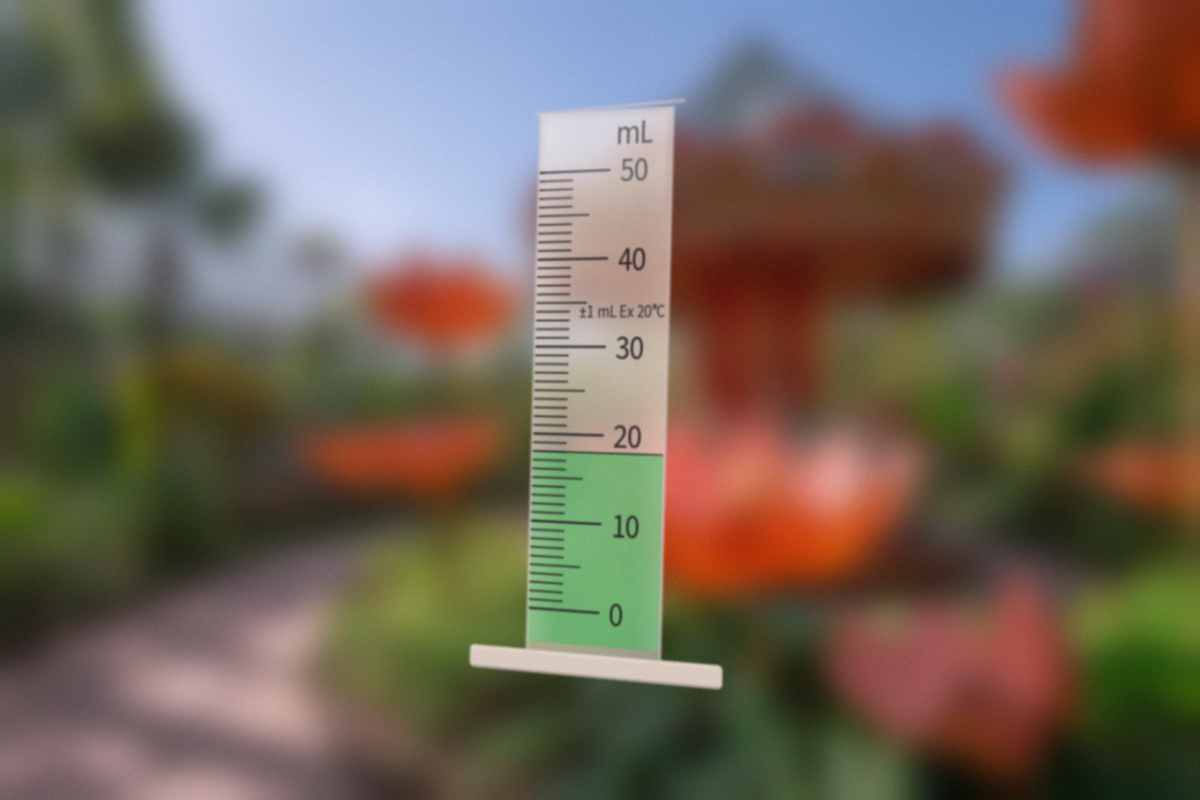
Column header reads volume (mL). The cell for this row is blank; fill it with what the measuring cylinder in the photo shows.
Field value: 18 mL
